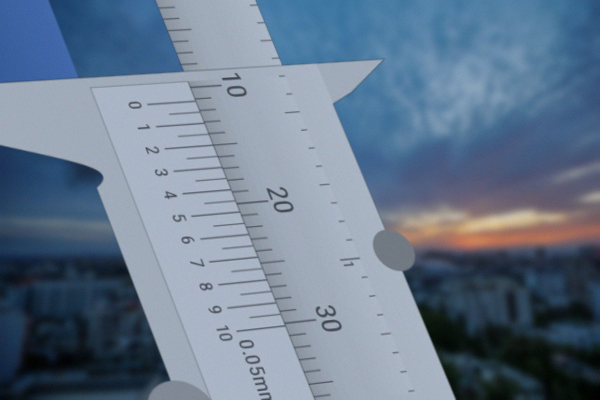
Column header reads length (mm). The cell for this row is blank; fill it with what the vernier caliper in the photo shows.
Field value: 11.2 mm
